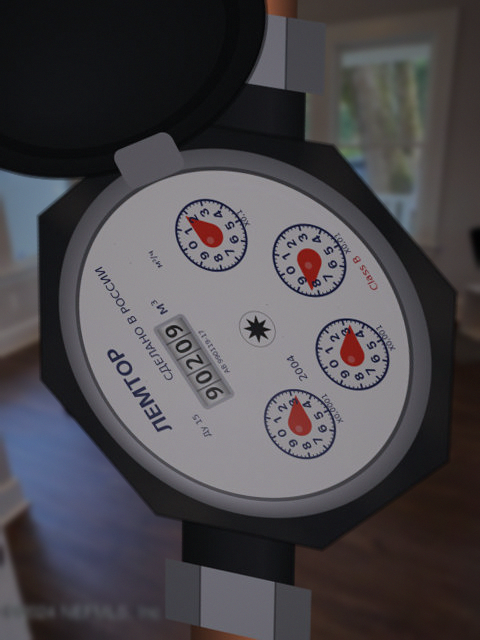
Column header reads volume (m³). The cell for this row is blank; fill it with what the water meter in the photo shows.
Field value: 90209.1833 m³
